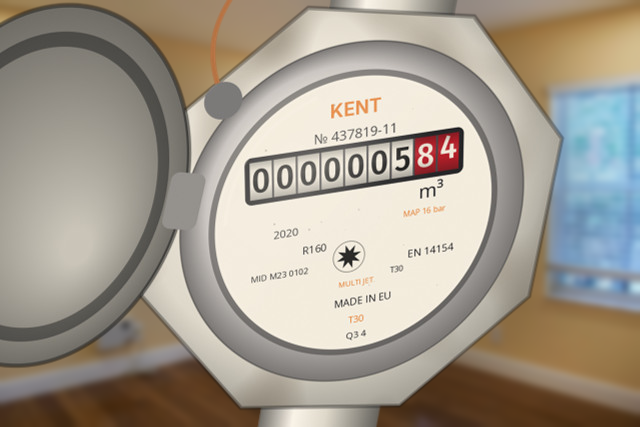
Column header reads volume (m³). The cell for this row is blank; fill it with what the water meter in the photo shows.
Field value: 5.84 m³
